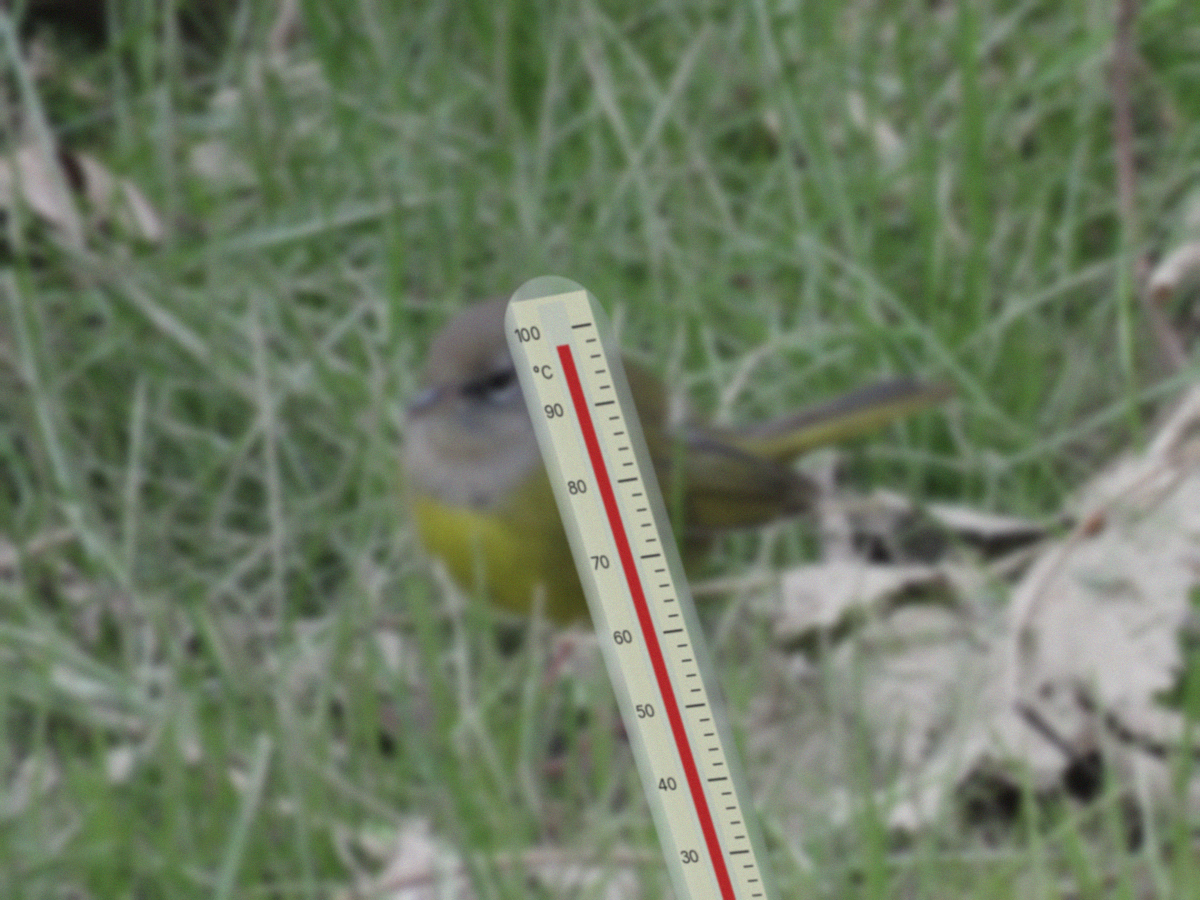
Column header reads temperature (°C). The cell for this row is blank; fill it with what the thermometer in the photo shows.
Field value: 98 °C
